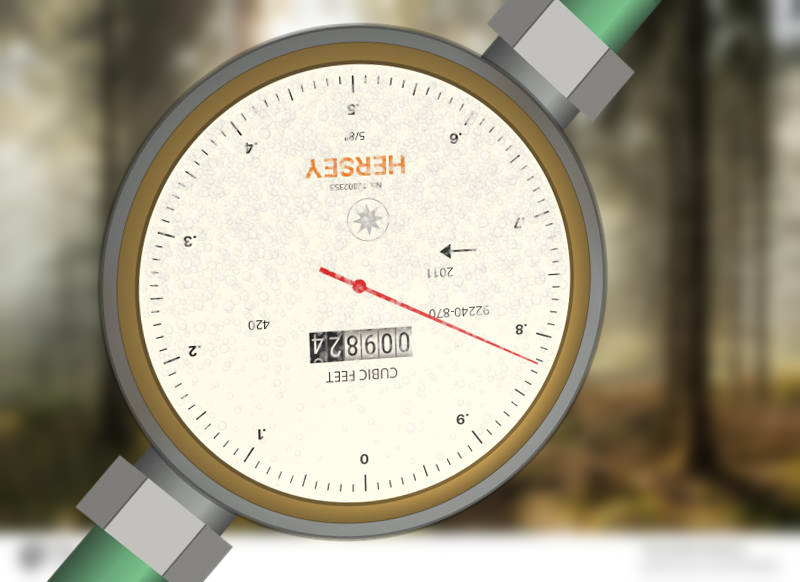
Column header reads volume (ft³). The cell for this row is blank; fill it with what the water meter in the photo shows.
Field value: 9823.82 ft³
